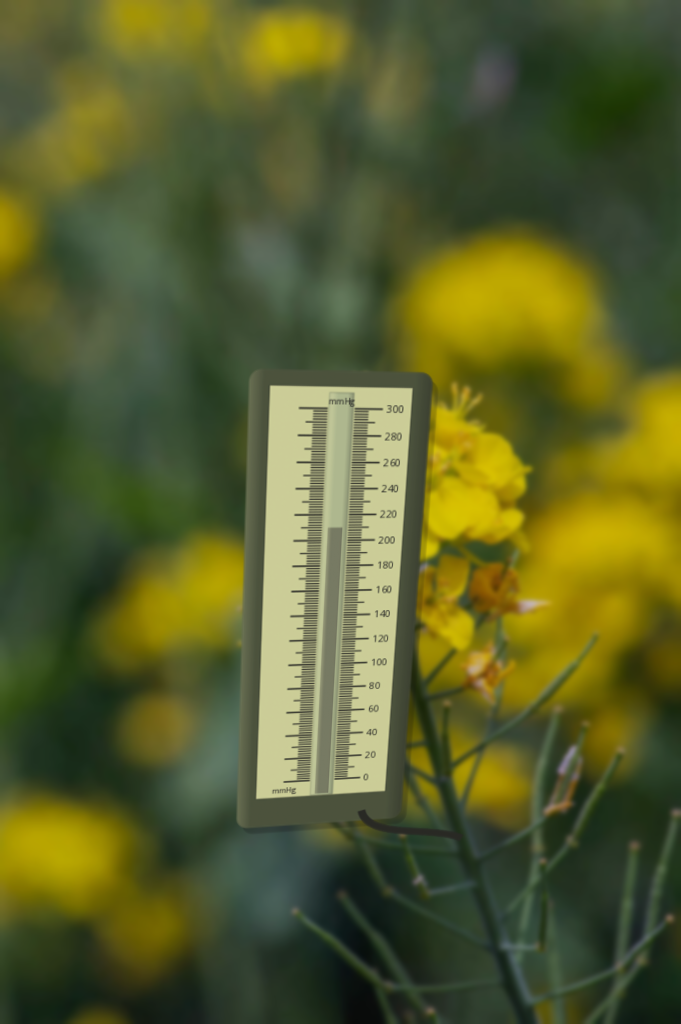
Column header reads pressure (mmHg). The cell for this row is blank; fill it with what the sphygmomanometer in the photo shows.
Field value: 210 mmHg
